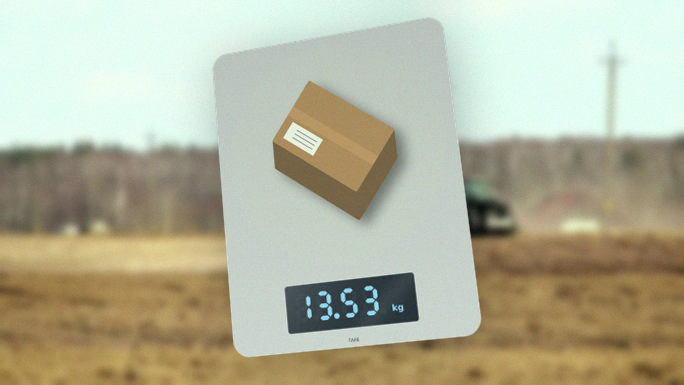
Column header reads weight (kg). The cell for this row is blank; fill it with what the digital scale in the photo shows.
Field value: 13.53 kg
